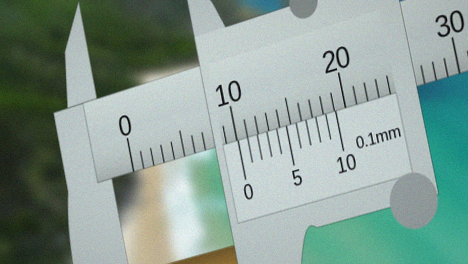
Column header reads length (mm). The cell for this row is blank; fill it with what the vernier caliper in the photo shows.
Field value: 10.1 mm
